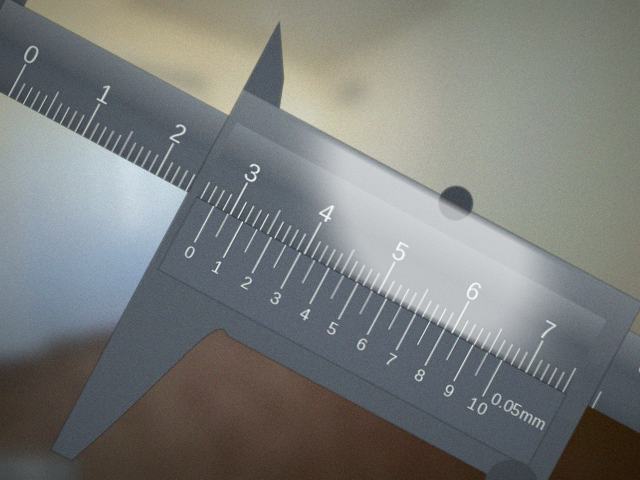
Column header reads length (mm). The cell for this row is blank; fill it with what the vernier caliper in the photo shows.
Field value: 27.8 mm
